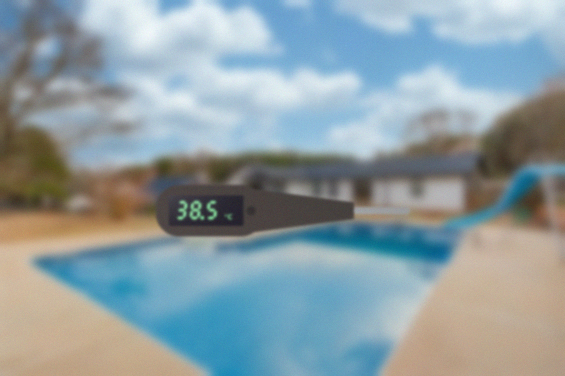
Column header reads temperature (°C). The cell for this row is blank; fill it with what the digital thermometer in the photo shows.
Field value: 38.5 °C
